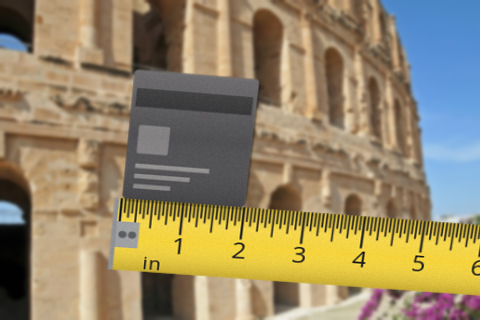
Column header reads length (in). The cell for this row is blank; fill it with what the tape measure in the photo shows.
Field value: 2 in
